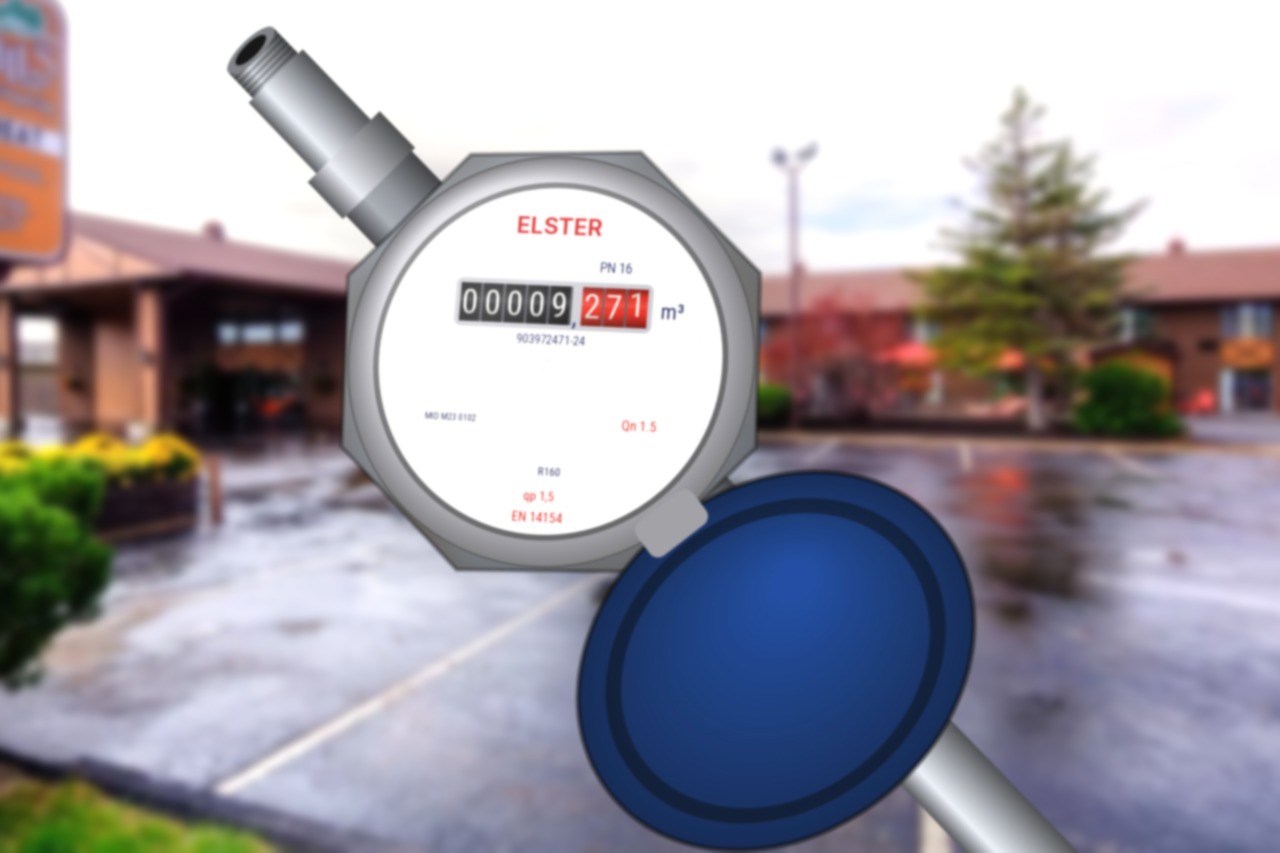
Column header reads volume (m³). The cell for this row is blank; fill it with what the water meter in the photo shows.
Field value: 9.271 m³
